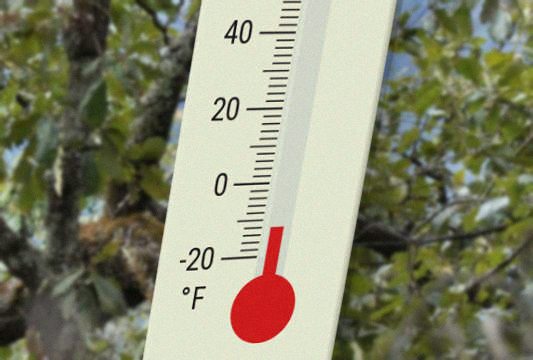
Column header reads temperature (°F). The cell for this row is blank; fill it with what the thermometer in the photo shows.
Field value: -12 °F
